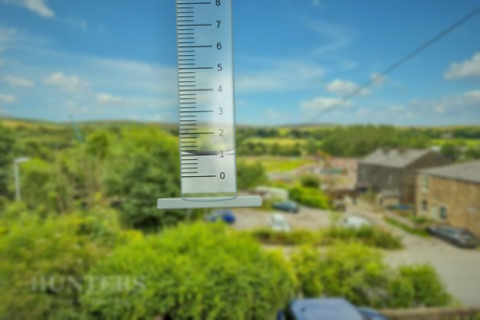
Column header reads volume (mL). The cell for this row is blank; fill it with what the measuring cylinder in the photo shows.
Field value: 1 mL
